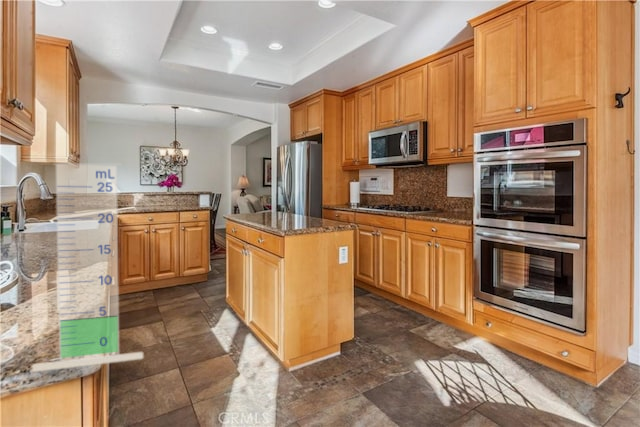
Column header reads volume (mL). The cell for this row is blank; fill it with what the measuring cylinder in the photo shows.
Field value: 4 mL
